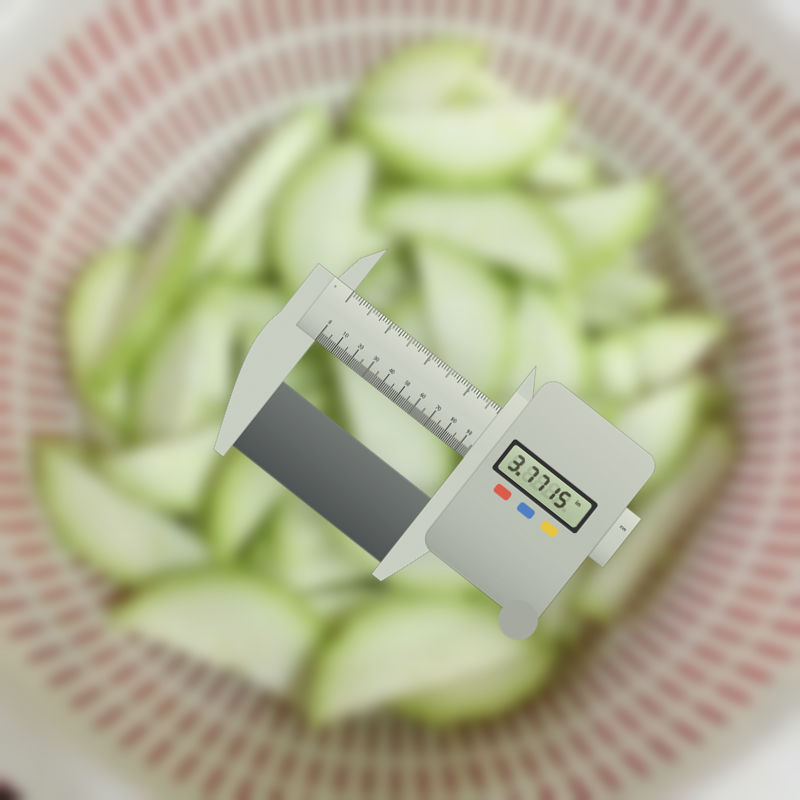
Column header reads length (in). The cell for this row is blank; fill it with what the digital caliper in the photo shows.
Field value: 3.7715 in
